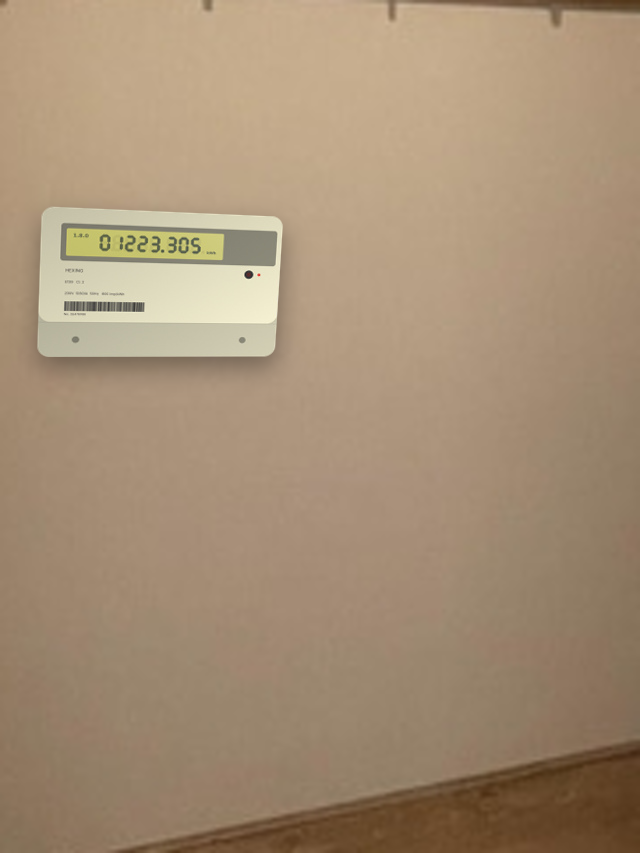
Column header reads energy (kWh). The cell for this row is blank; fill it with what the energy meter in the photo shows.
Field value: 1223.305 kWh
